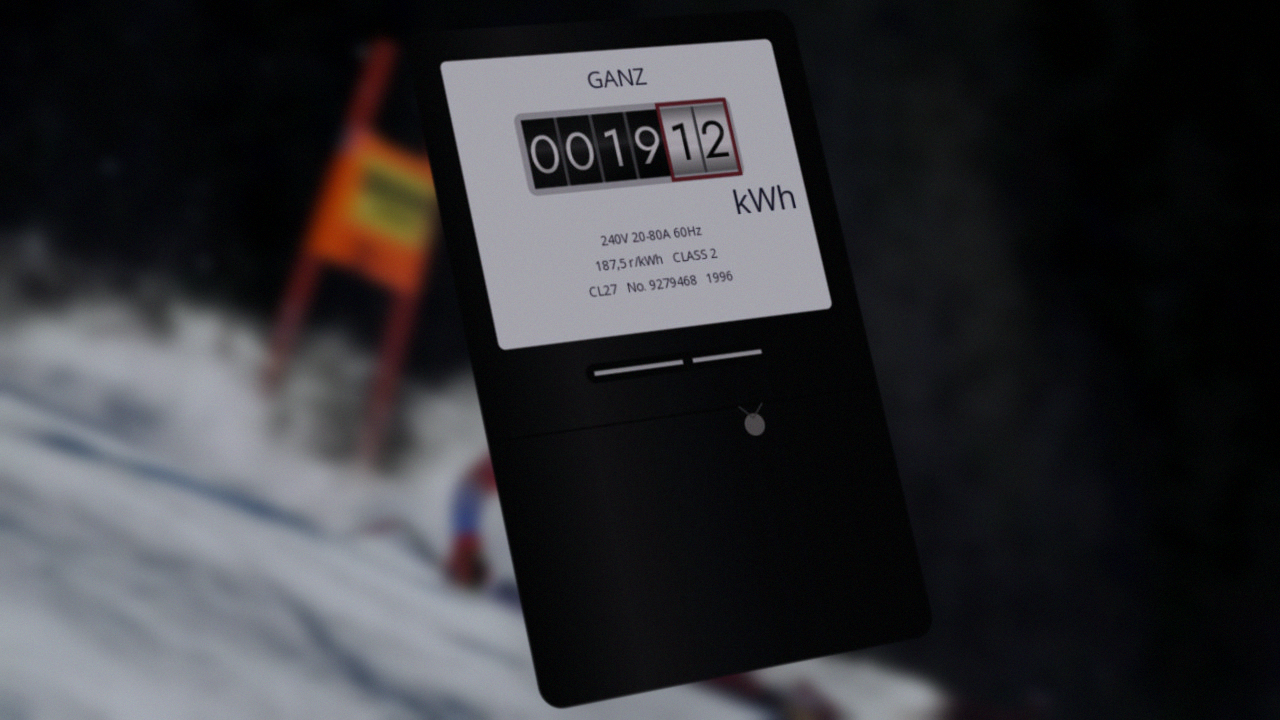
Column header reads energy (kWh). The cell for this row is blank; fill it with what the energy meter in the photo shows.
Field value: 19.12 kWh
